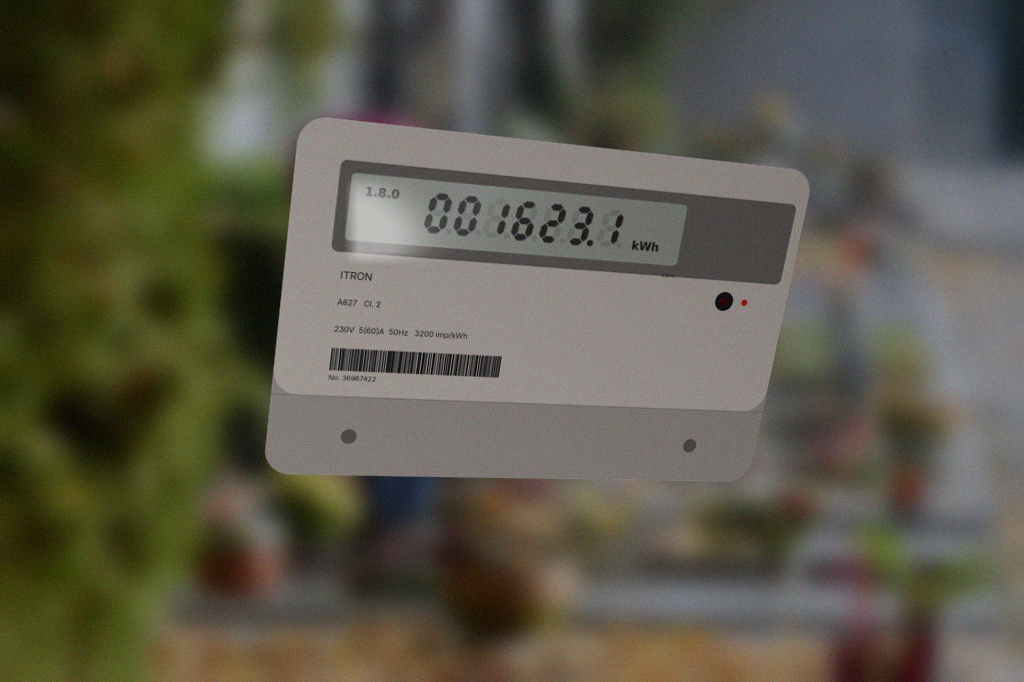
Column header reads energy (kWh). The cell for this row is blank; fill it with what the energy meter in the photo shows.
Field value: 1623.1 kWh
